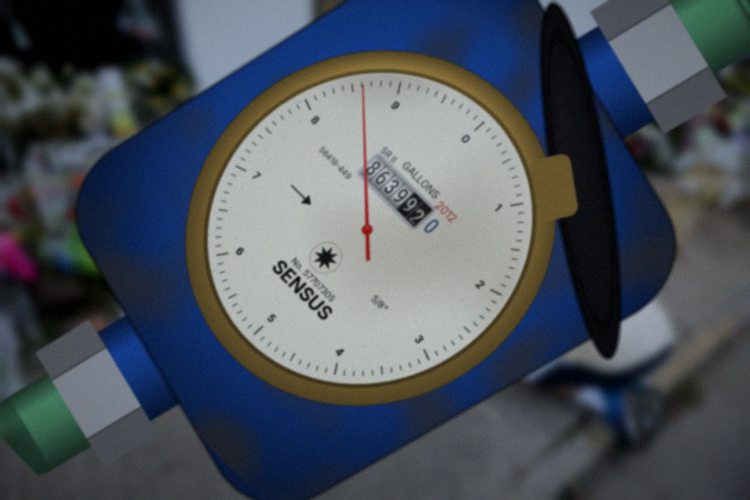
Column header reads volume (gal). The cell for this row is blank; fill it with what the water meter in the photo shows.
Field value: 8639918.6 gal
